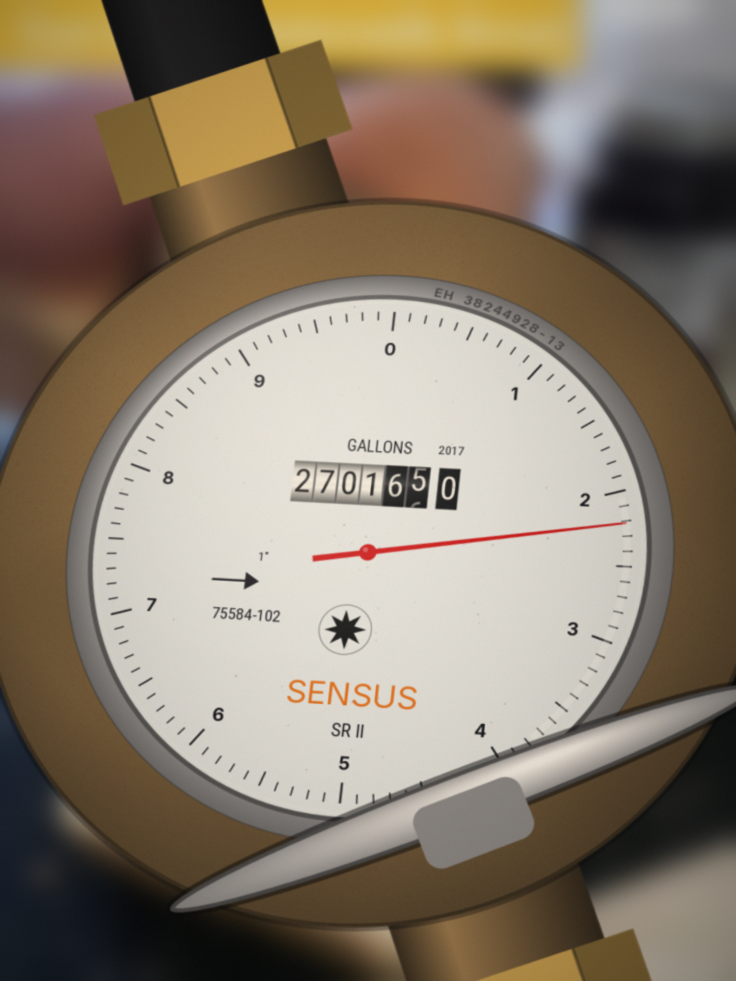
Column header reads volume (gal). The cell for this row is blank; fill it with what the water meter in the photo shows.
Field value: 2701652.2 gal
